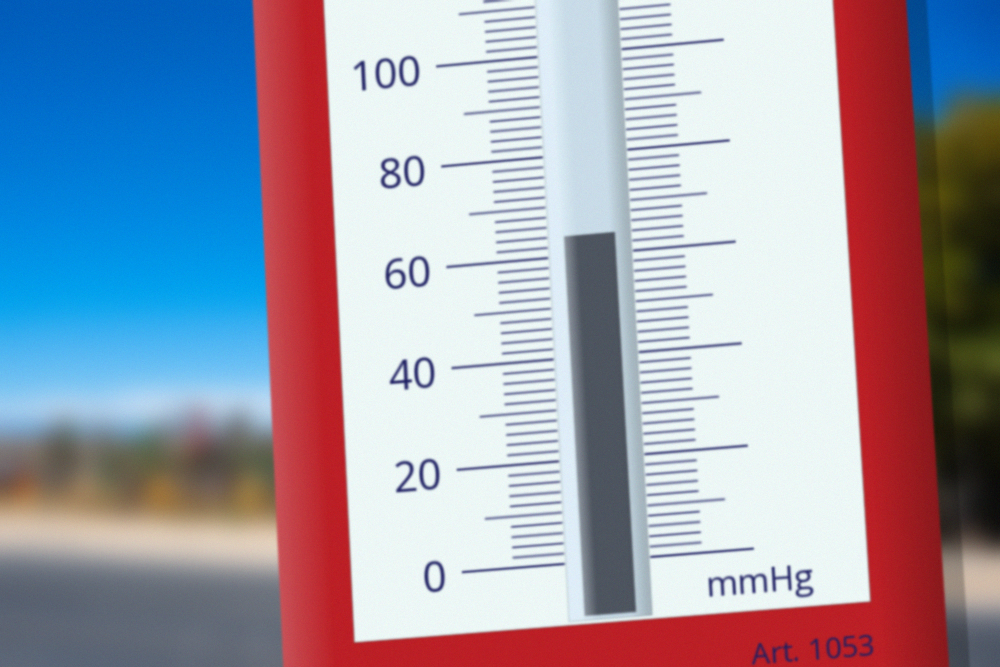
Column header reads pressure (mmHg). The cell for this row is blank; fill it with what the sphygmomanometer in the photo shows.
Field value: 64 mmHg
